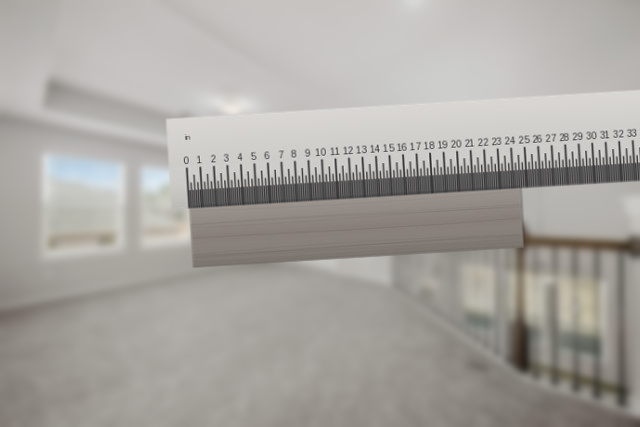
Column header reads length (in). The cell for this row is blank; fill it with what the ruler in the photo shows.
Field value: 24.5 in
